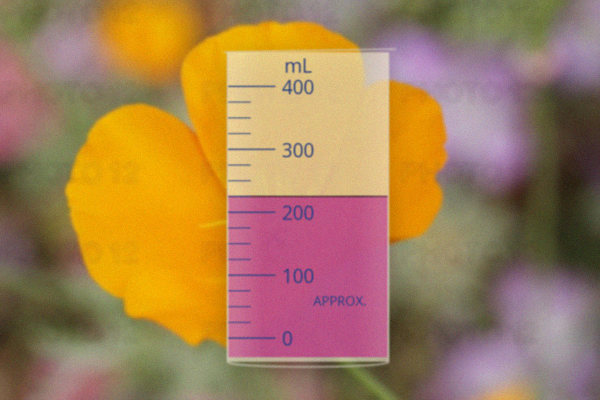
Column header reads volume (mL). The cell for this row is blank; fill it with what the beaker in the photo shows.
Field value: 225 mL
